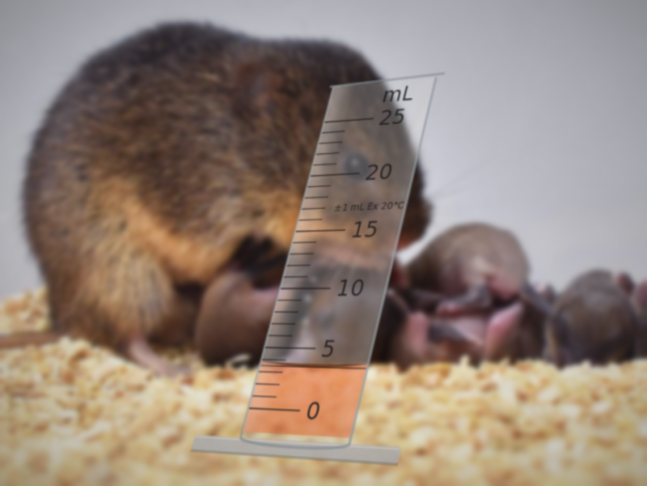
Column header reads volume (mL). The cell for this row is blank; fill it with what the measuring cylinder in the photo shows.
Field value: 3.5 mL
